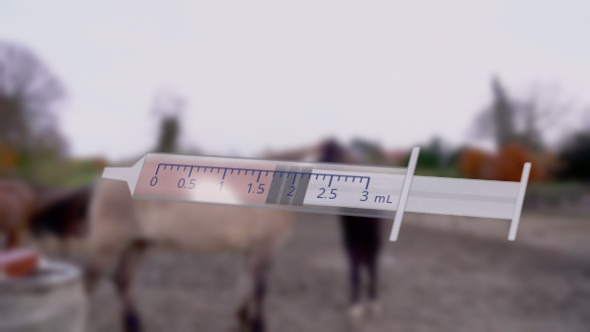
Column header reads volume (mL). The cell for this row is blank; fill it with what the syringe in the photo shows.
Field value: 1.7 mL
